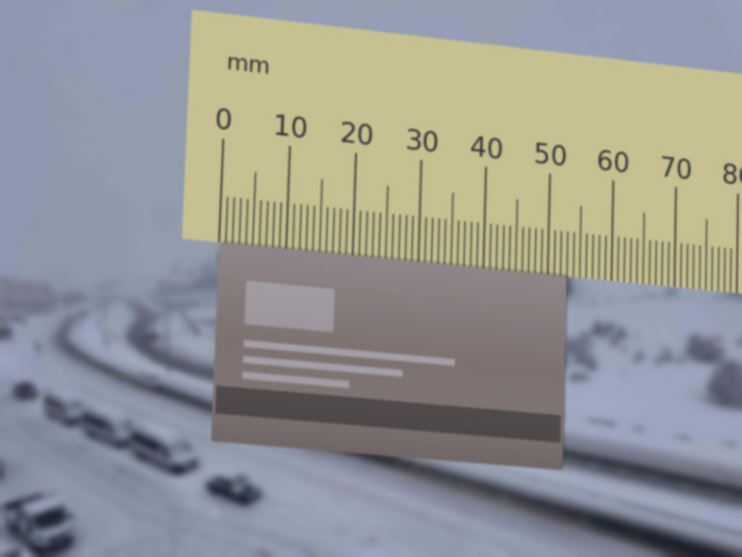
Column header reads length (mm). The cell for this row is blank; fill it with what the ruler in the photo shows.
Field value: 53 mm
